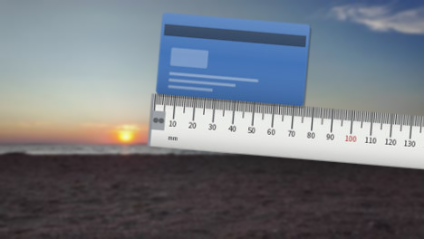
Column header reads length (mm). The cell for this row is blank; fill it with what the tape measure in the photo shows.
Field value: 75 mm
